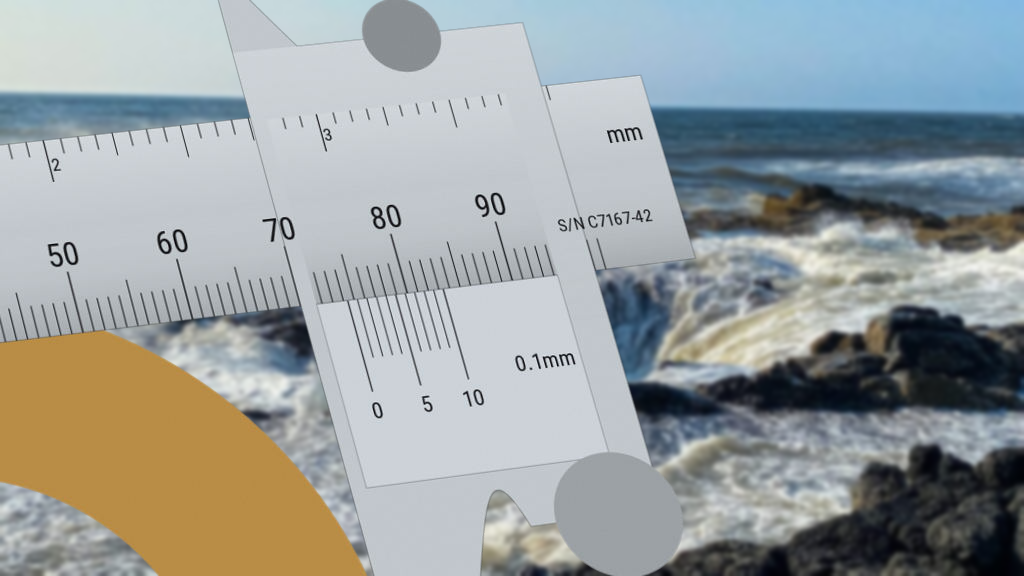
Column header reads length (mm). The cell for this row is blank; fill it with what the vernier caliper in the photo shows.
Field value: 74.4 mm
